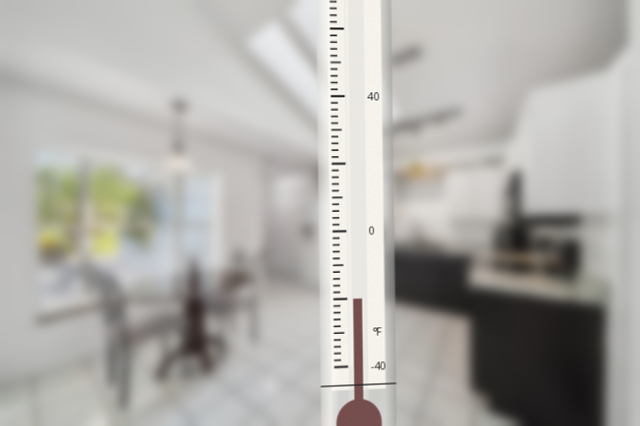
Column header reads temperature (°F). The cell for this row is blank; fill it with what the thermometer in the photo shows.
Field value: -20 °F
